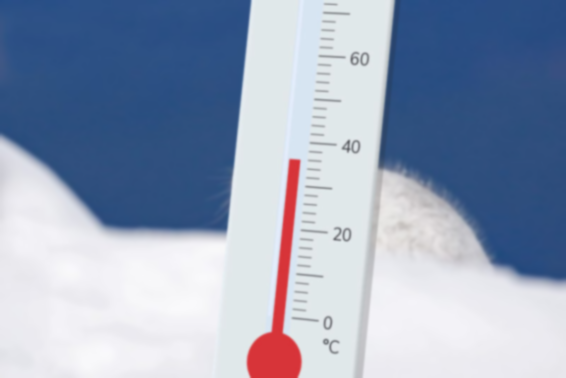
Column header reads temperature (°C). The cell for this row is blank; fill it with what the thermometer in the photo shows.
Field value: 36 °C
